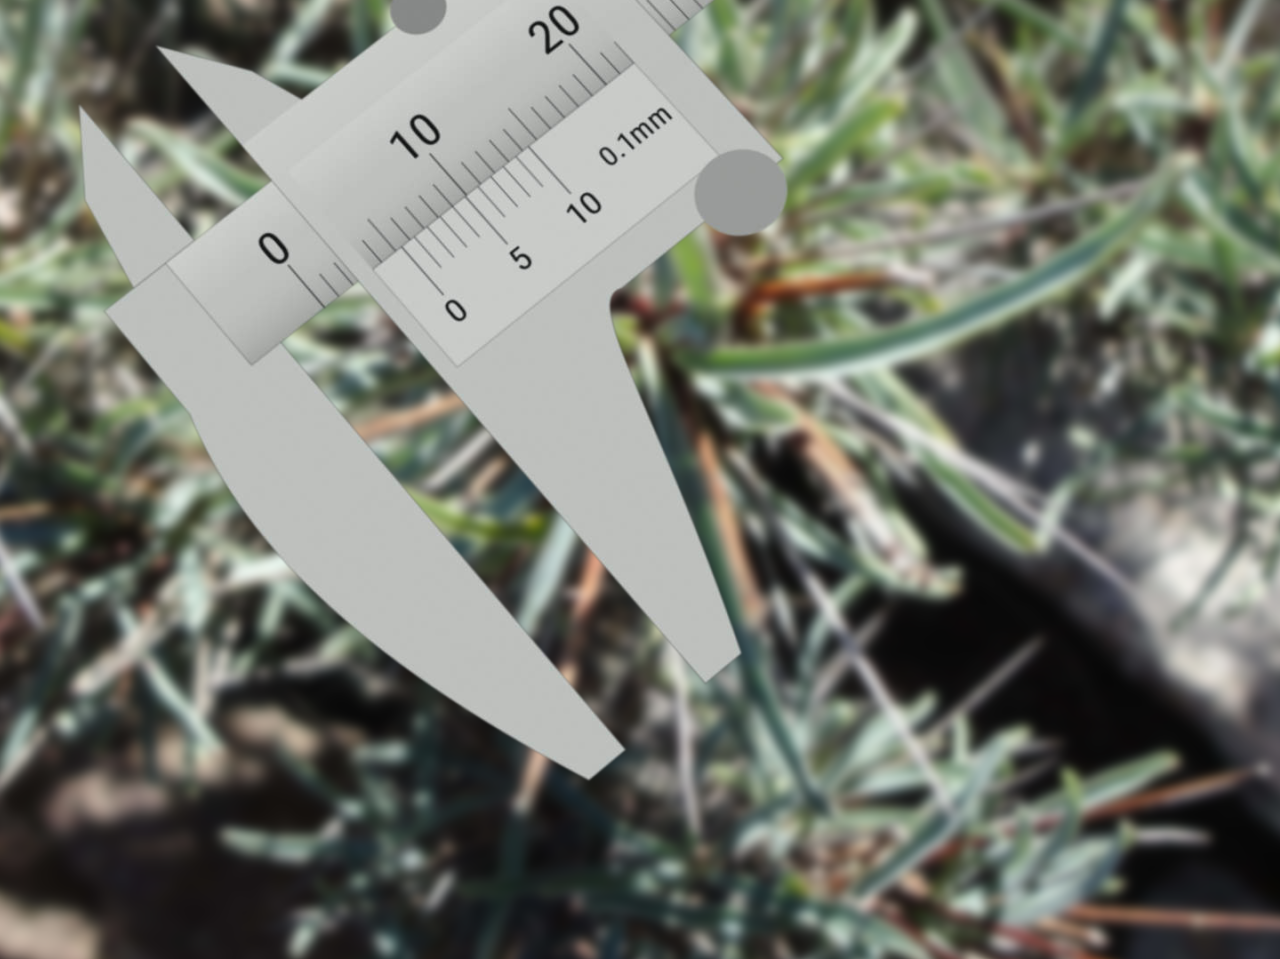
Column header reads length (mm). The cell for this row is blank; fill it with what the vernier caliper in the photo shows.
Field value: 5.4 mm
